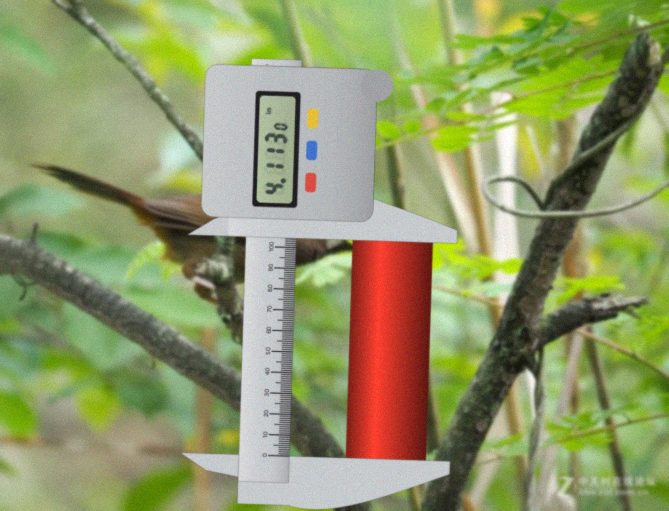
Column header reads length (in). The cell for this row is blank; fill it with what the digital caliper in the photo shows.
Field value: 4.1130 in
